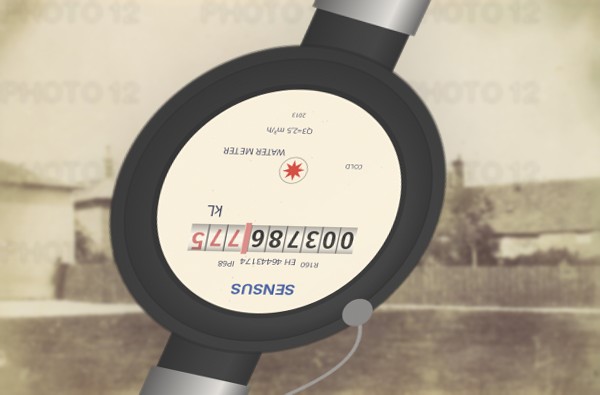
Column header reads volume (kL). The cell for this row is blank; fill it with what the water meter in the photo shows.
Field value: 3786.775 kL
